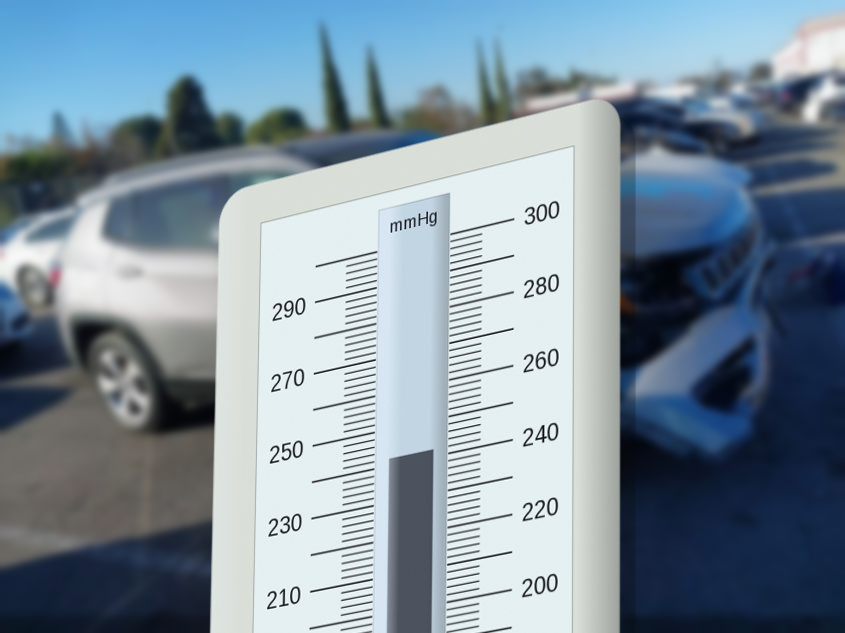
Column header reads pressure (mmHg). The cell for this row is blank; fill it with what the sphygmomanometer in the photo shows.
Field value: 242 mmHg
